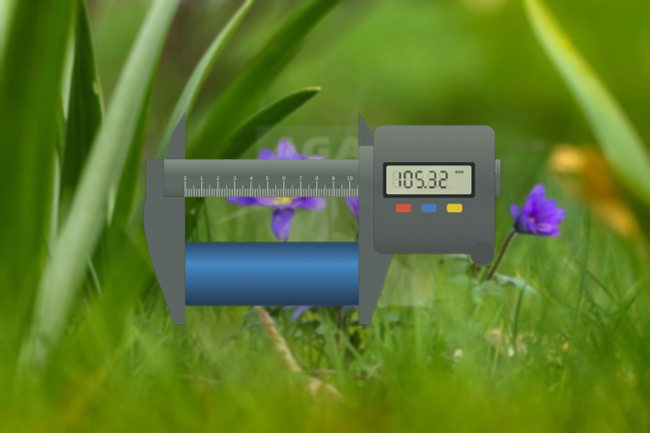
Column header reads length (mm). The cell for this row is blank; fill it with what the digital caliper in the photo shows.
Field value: 105.32 mm
